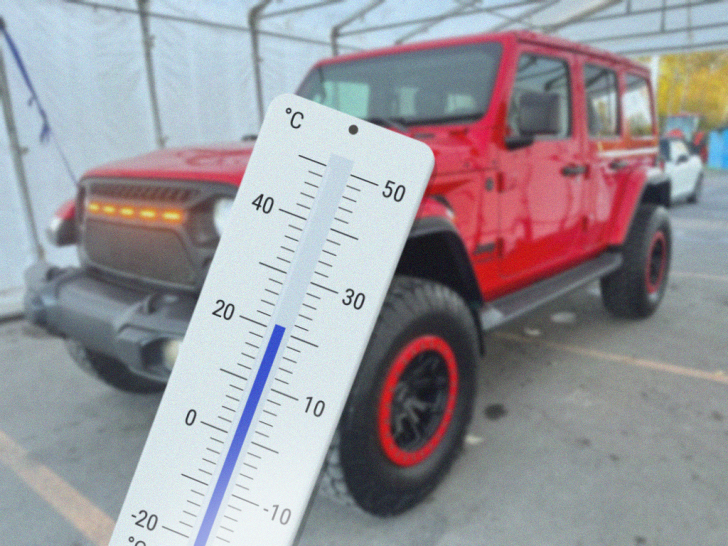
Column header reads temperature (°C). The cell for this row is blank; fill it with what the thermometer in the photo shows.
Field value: 21 °C
